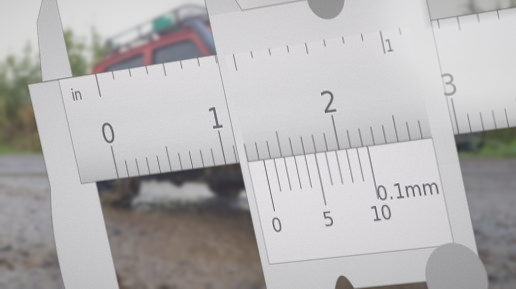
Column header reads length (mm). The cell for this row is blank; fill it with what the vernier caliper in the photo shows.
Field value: 13.4 mm
